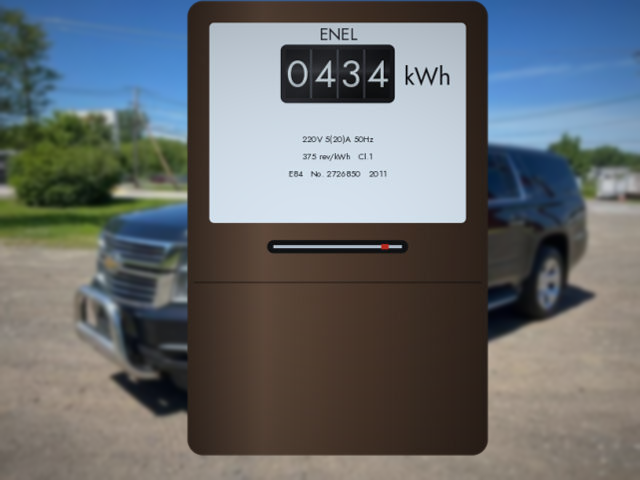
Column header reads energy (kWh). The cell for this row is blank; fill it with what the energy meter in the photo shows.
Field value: 434 kWh
